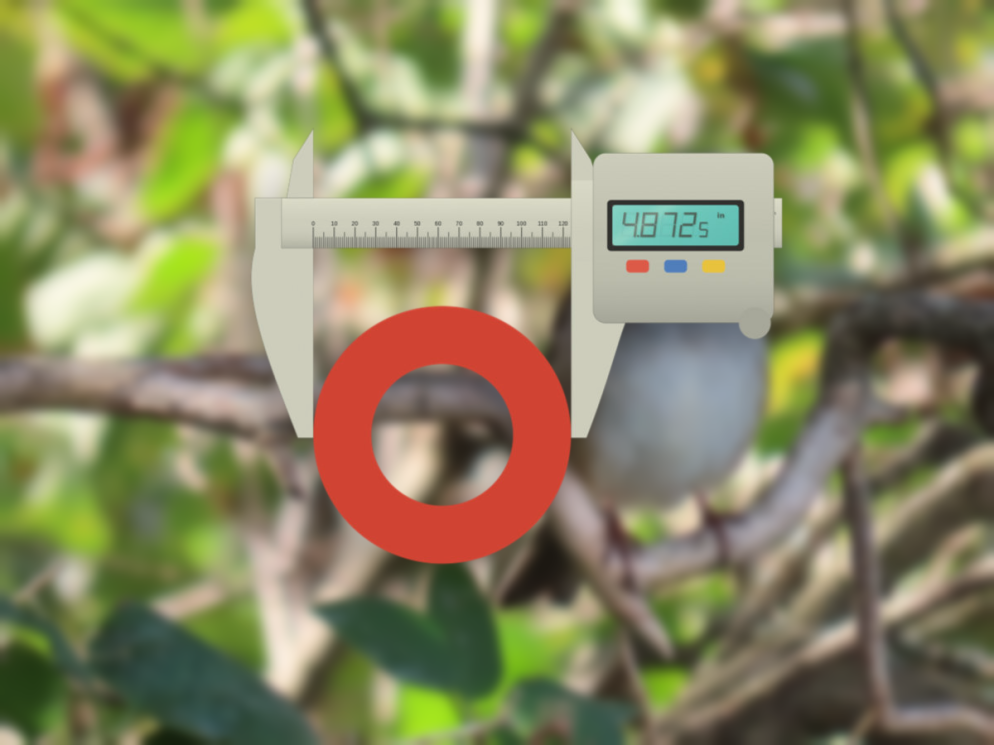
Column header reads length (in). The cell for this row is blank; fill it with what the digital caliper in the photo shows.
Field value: 4.8725 in
